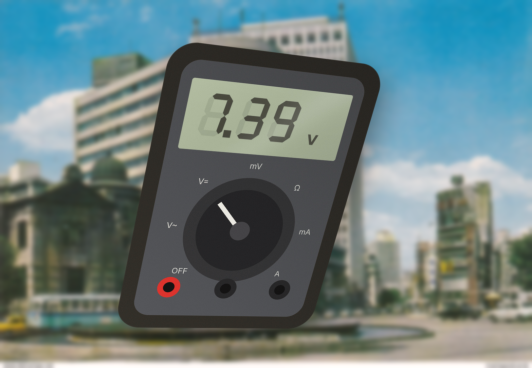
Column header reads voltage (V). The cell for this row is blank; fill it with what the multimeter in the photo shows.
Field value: 7.39 V
